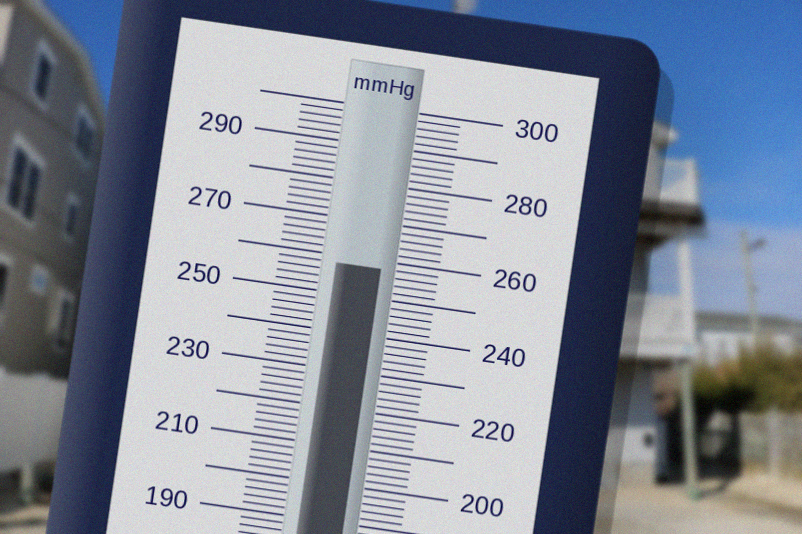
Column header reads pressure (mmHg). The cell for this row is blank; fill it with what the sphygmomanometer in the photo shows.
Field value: 258 mmHg
